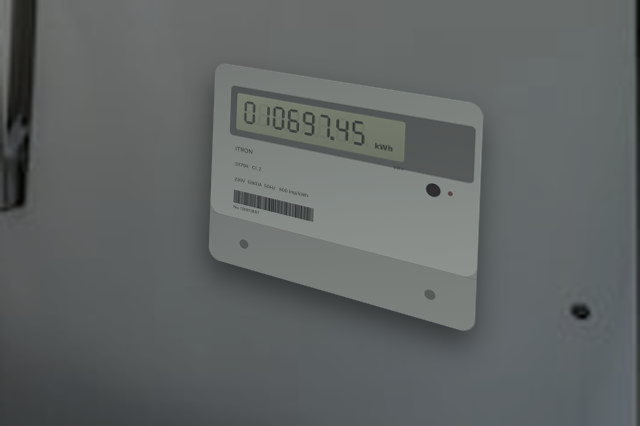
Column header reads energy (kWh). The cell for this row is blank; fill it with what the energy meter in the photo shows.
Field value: 10697.45 kWh
